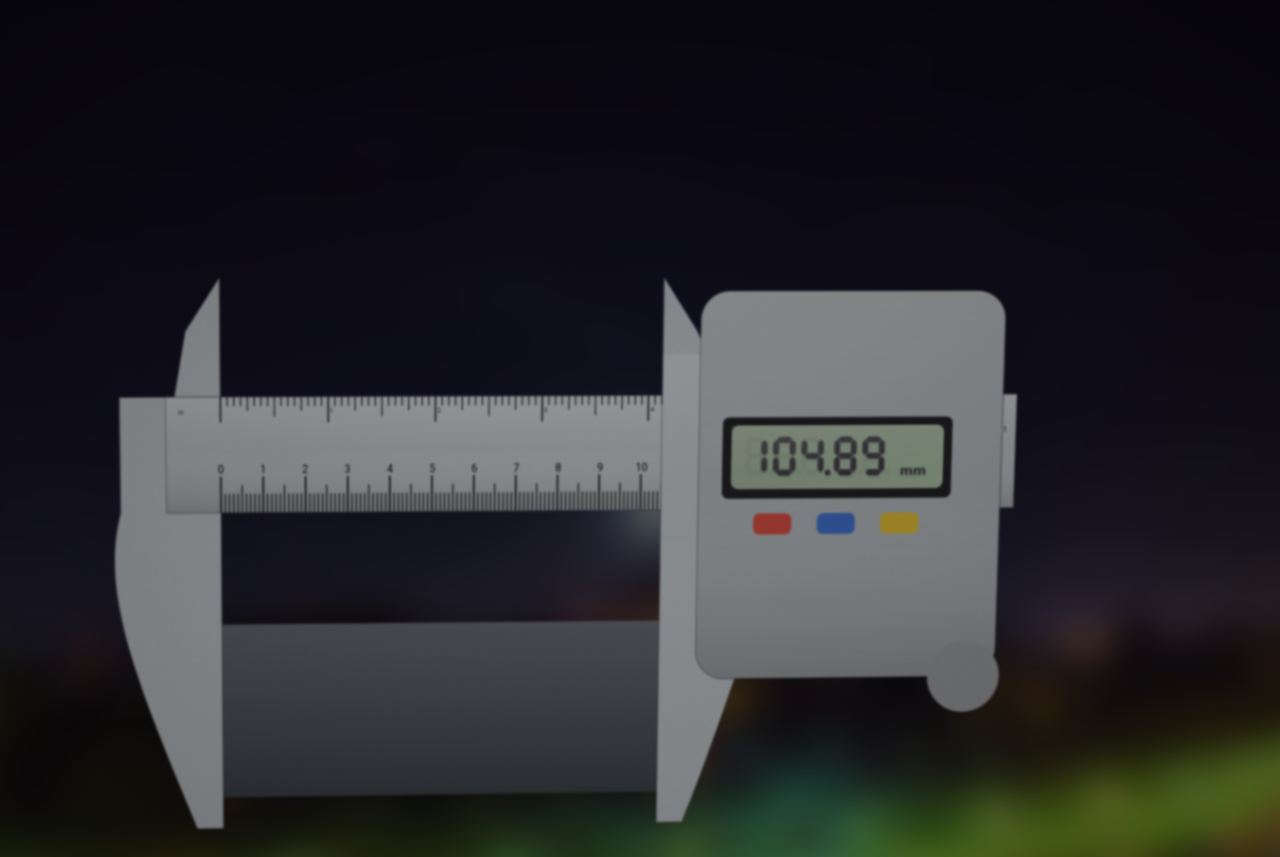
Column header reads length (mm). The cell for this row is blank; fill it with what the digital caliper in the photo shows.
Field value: 104.89 mm
